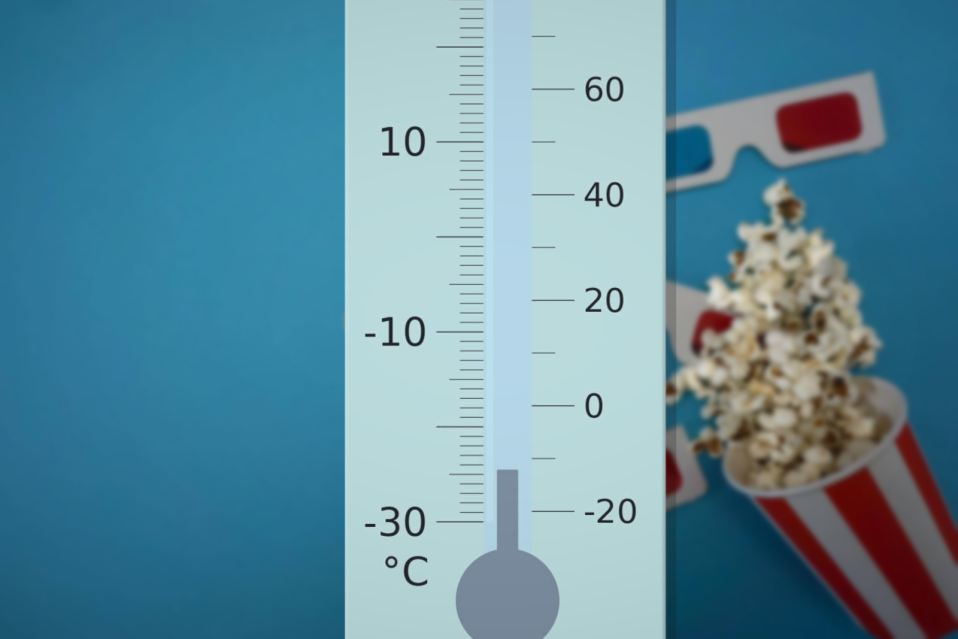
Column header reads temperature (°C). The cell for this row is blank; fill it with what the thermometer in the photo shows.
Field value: -24.5 °C
